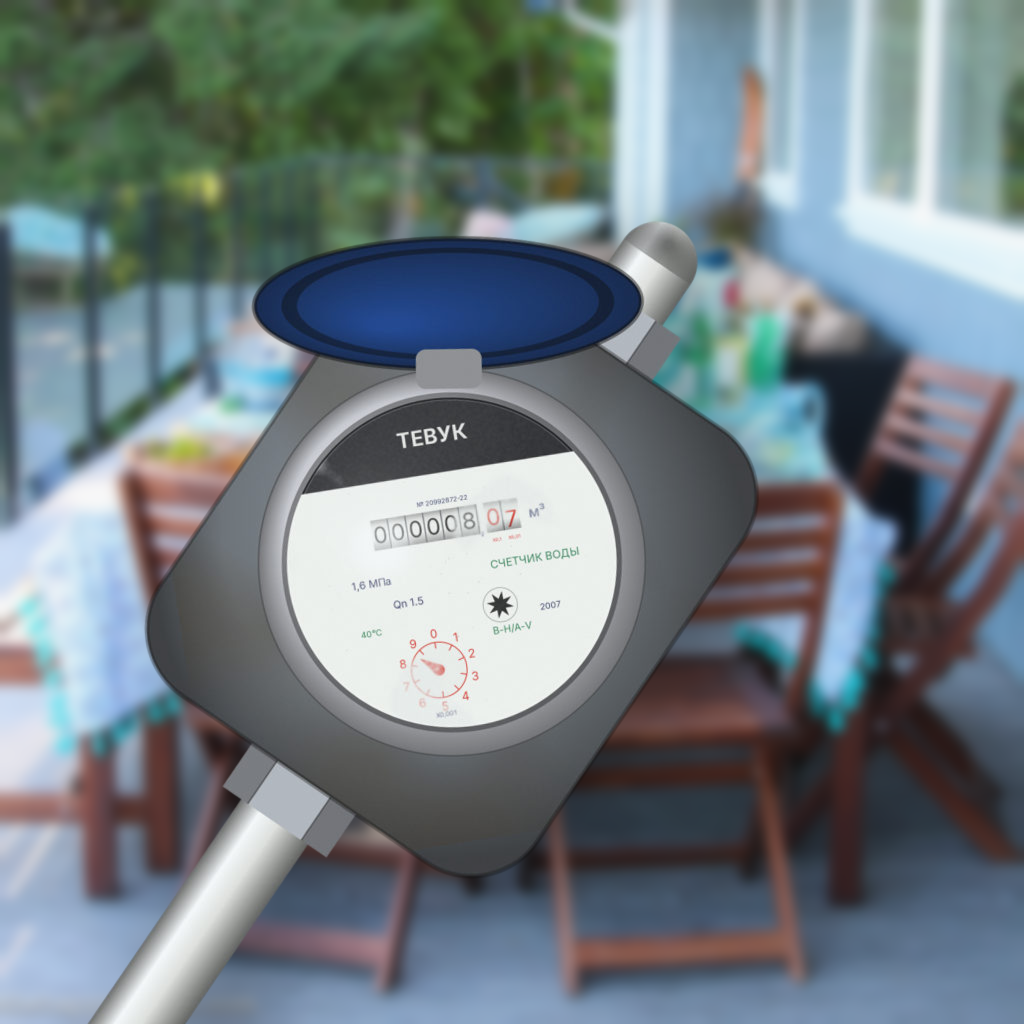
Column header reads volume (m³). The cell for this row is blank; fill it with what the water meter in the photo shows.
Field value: 8.068 m³
